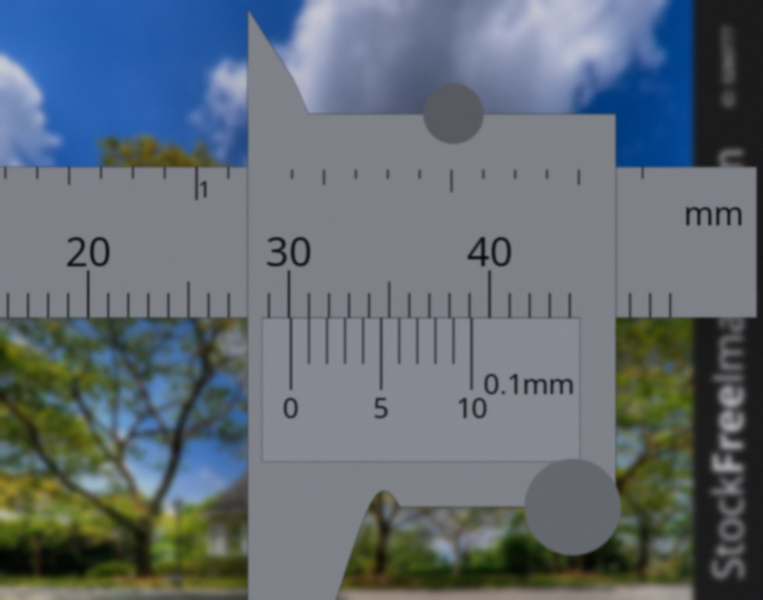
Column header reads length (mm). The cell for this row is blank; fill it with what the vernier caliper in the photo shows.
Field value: 30.1 mm
